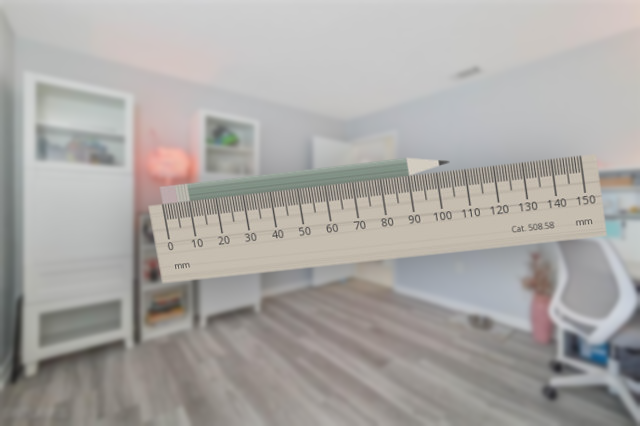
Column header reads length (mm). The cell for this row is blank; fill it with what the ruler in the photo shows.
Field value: 105 mm
